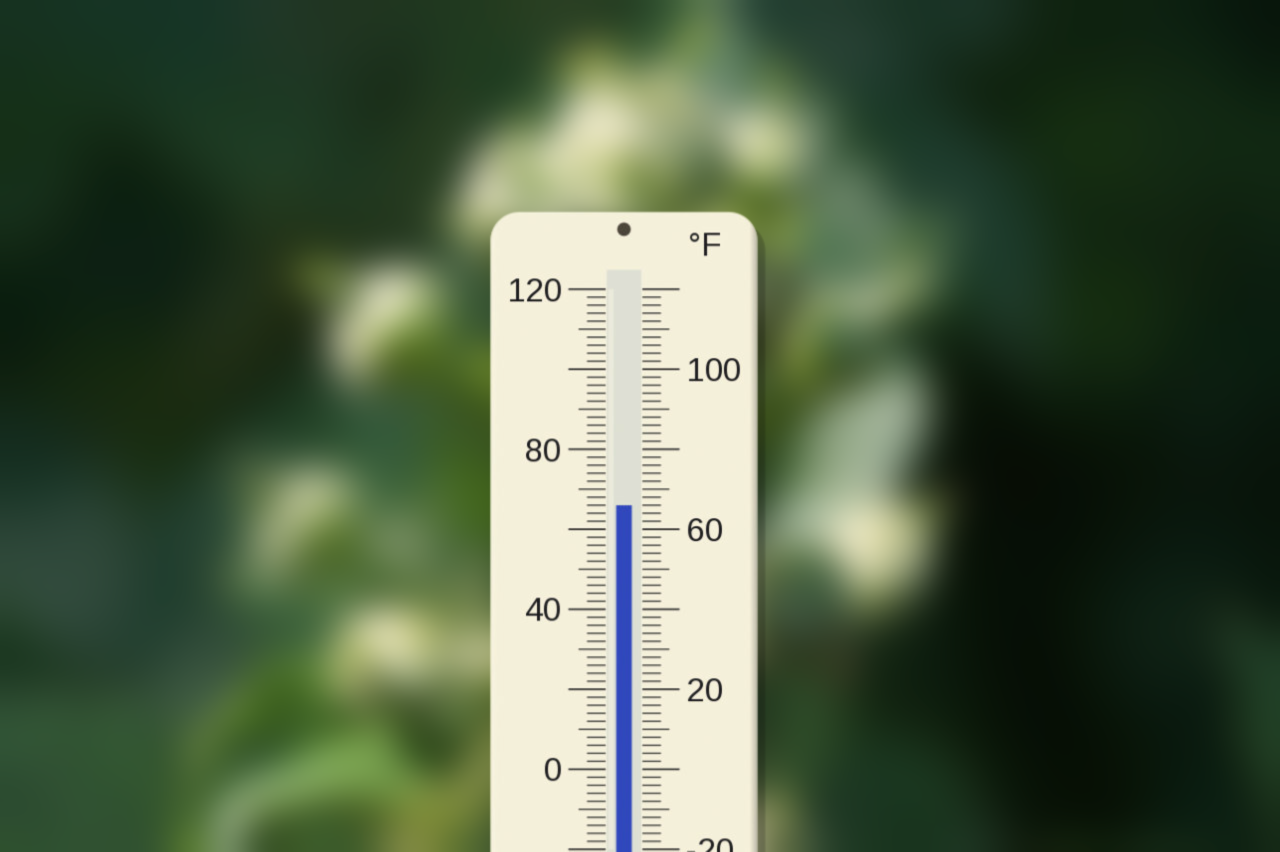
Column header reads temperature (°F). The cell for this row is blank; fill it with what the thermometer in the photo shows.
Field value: 66 °F
